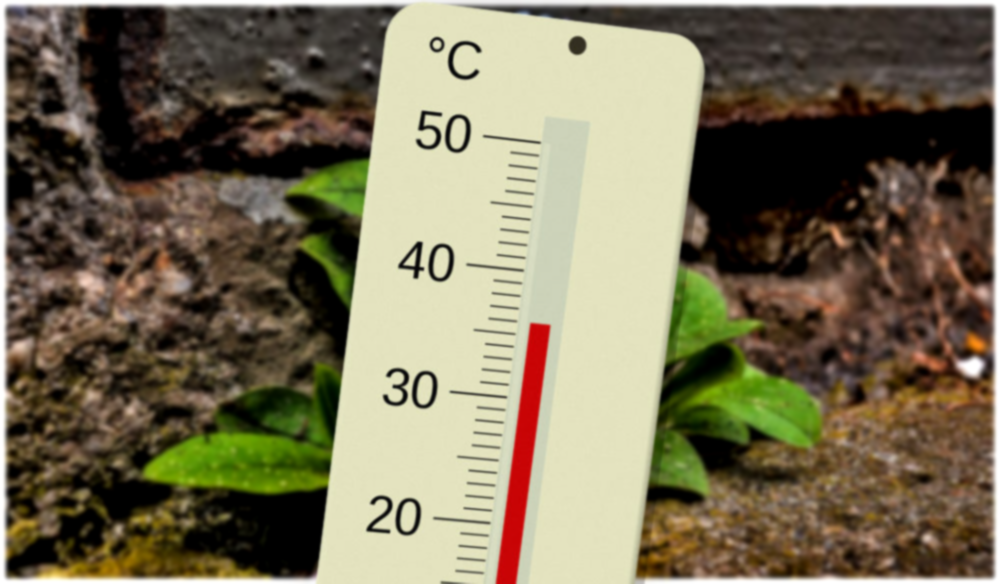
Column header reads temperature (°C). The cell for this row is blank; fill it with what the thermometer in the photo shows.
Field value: 36 °C
